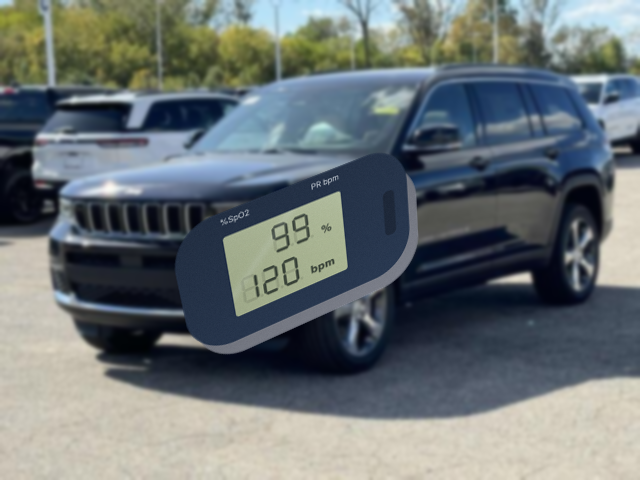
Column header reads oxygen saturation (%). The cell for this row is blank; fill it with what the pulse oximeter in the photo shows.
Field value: 99 %
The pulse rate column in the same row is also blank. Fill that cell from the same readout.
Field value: 120 bpm
